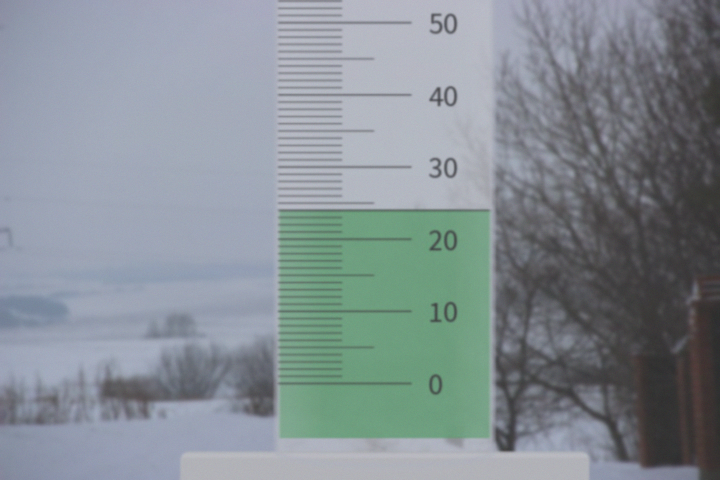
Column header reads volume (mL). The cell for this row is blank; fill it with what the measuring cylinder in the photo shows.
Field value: 24 mL
